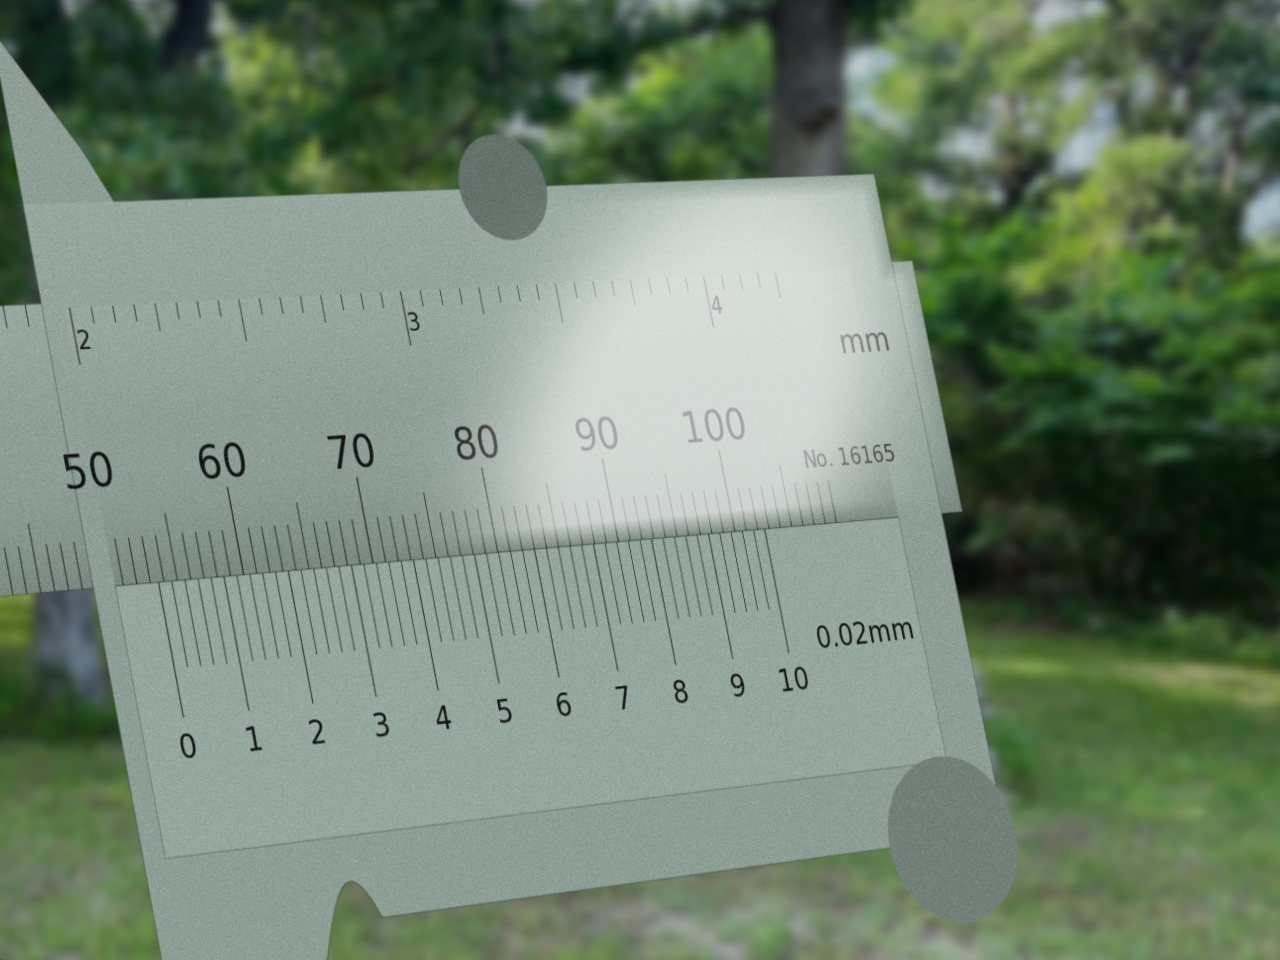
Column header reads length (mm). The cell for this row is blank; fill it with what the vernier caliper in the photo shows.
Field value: 53.6 mm
